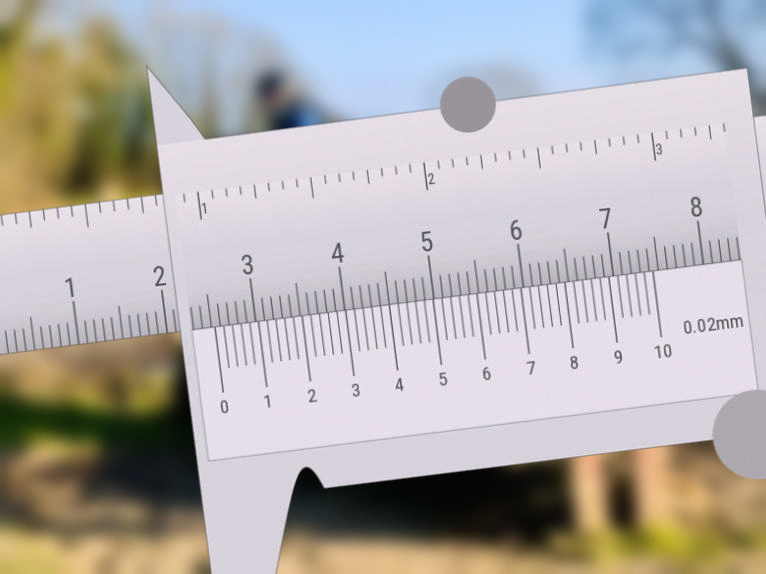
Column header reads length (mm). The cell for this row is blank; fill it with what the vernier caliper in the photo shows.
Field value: 25.4 mm
